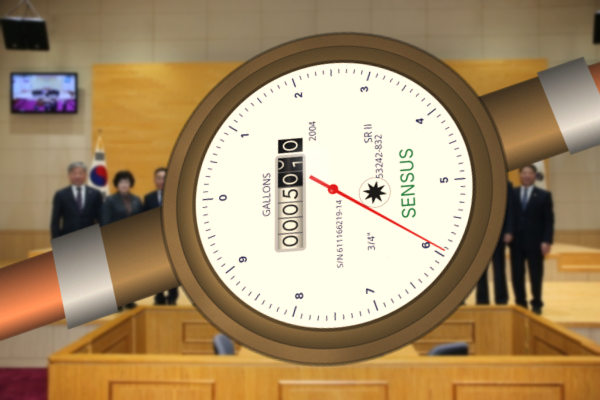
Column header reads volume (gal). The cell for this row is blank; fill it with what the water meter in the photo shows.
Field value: 5005.9 gal
